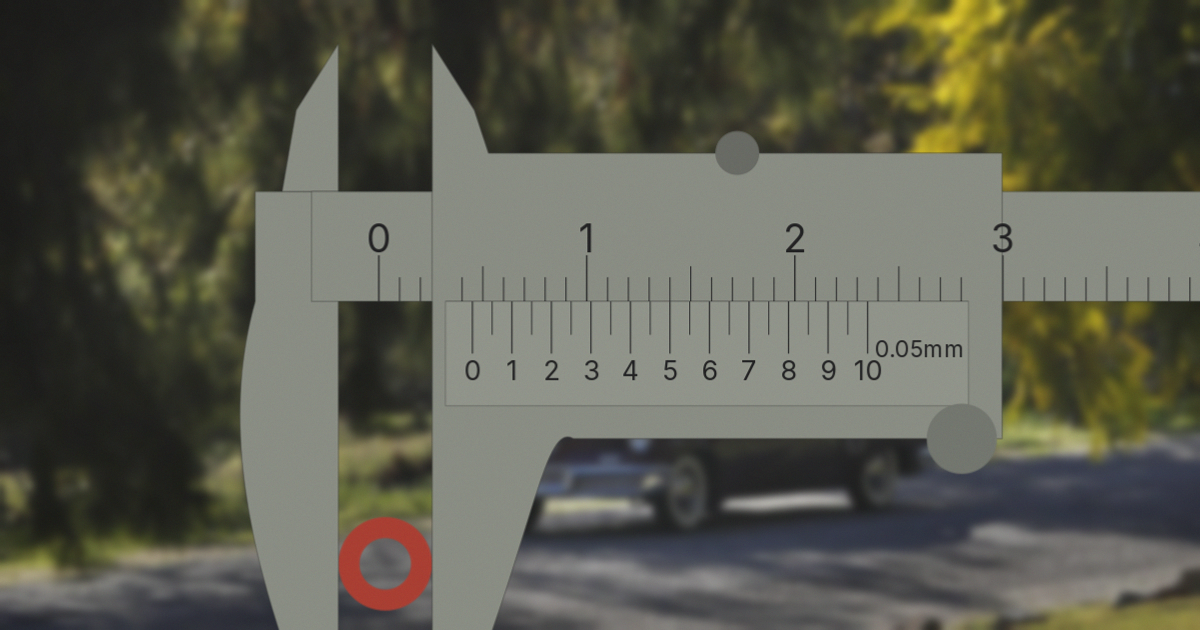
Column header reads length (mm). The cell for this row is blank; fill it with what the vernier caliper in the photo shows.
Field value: 4.5 mm
